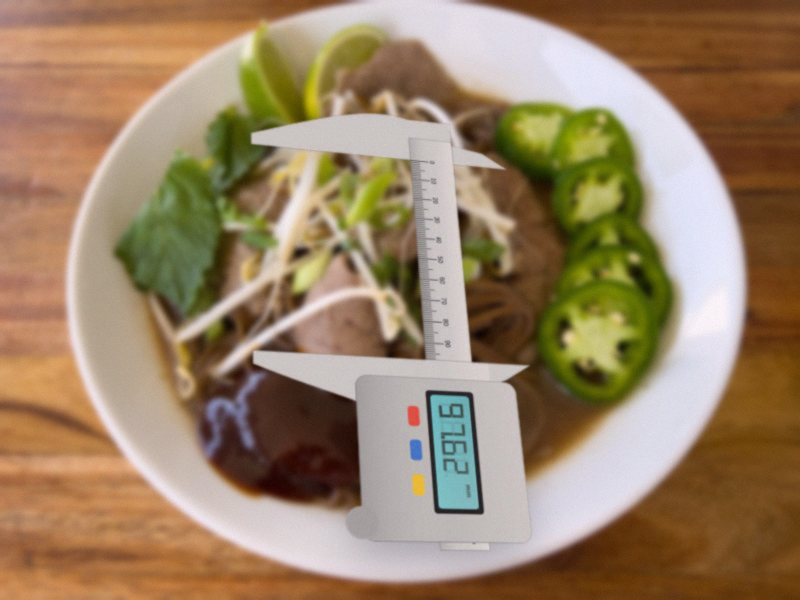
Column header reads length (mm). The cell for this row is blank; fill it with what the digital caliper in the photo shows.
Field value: 97.62 mm
